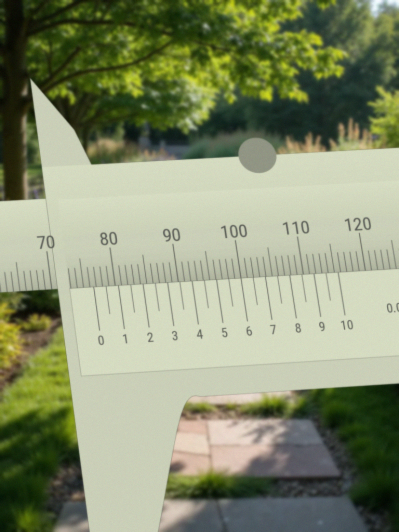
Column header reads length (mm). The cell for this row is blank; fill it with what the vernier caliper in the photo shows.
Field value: 76.6 mm
